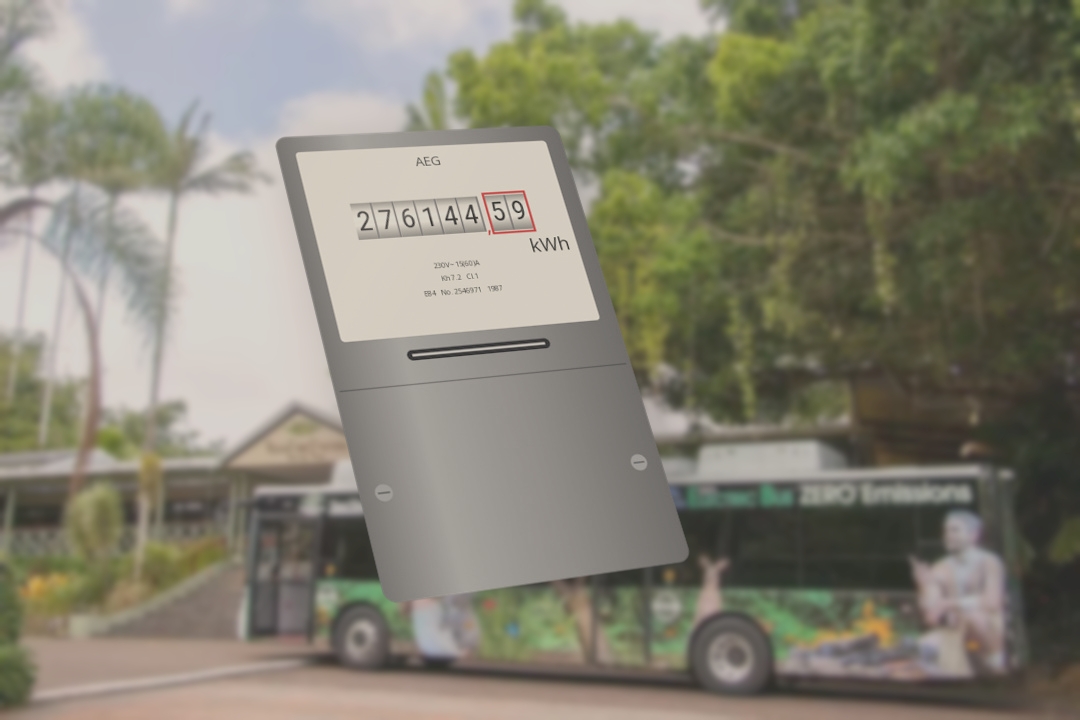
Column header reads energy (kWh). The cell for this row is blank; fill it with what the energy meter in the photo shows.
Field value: 276144.59 kWh
